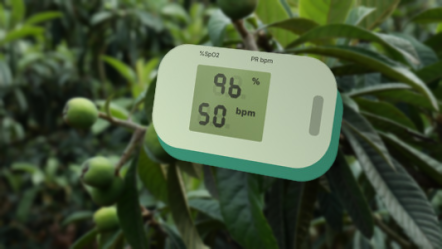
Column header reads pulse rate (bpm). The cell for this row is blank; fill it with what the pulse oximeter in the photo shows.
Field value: 50 bpm
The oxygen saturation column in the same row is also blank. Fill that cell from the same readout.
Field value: 96 %
